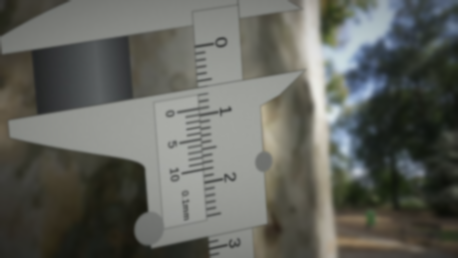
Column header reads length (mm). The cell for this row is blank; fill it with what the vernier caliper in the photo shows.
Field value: 9.0 mm
